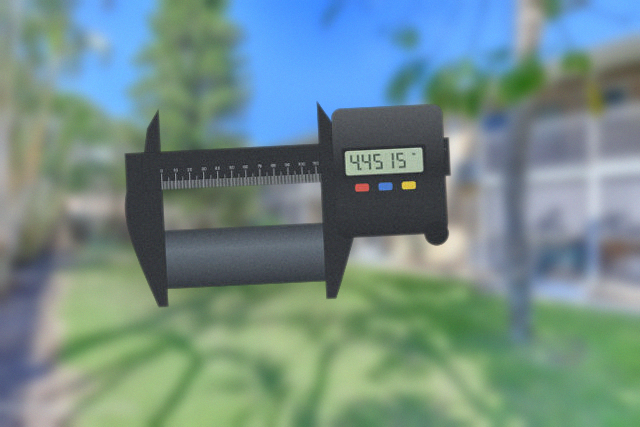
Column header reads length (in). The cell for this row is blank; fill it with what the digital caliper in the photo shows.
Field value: 4.4515 in
